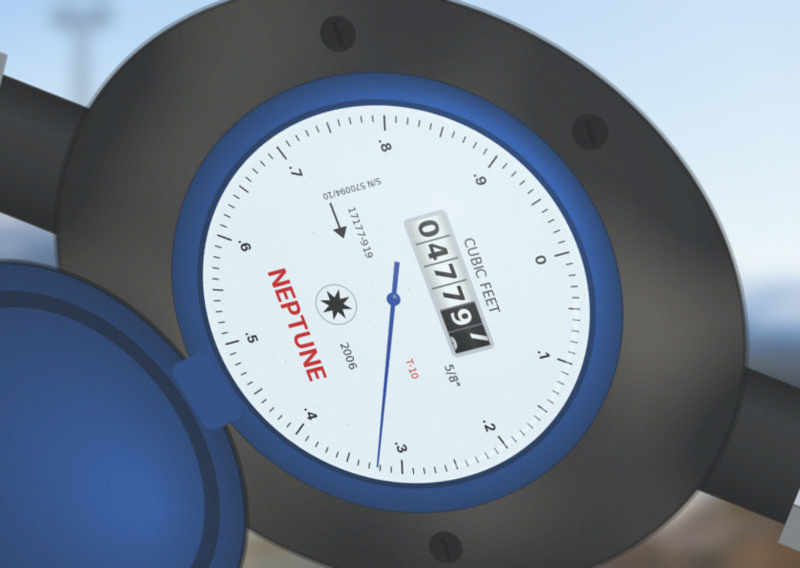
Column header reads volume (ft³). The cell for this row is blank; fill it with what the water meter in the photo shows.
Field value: 47797.32 ft³
